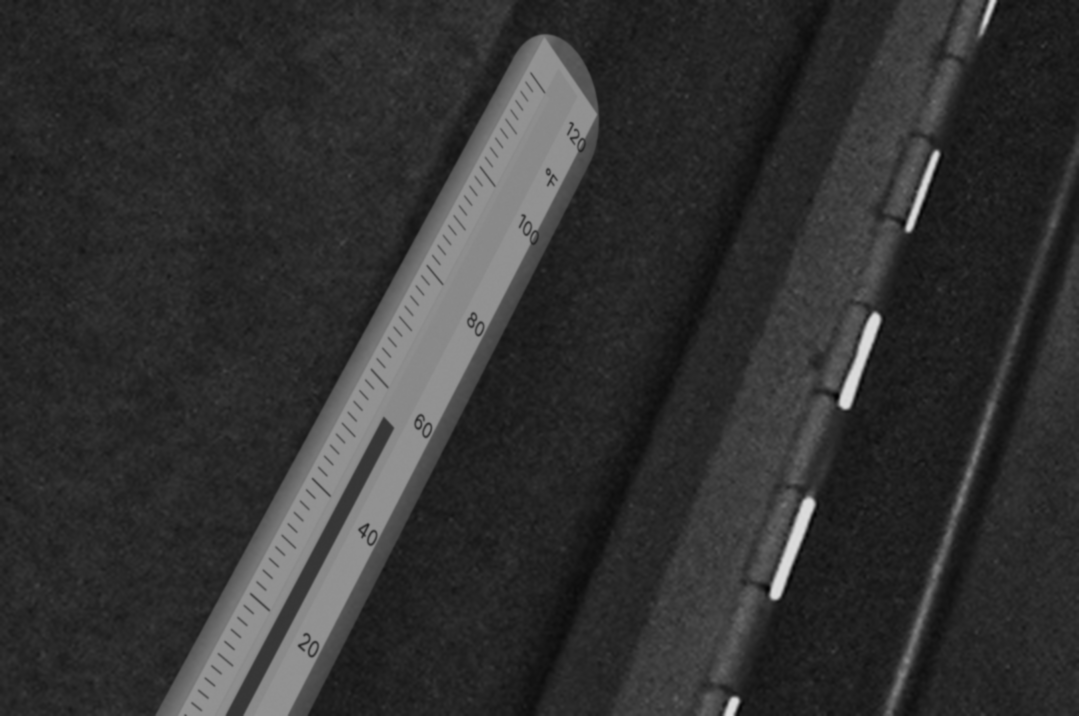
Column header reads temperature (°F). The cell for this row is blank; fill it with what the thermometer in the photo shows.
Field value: 56 °F
